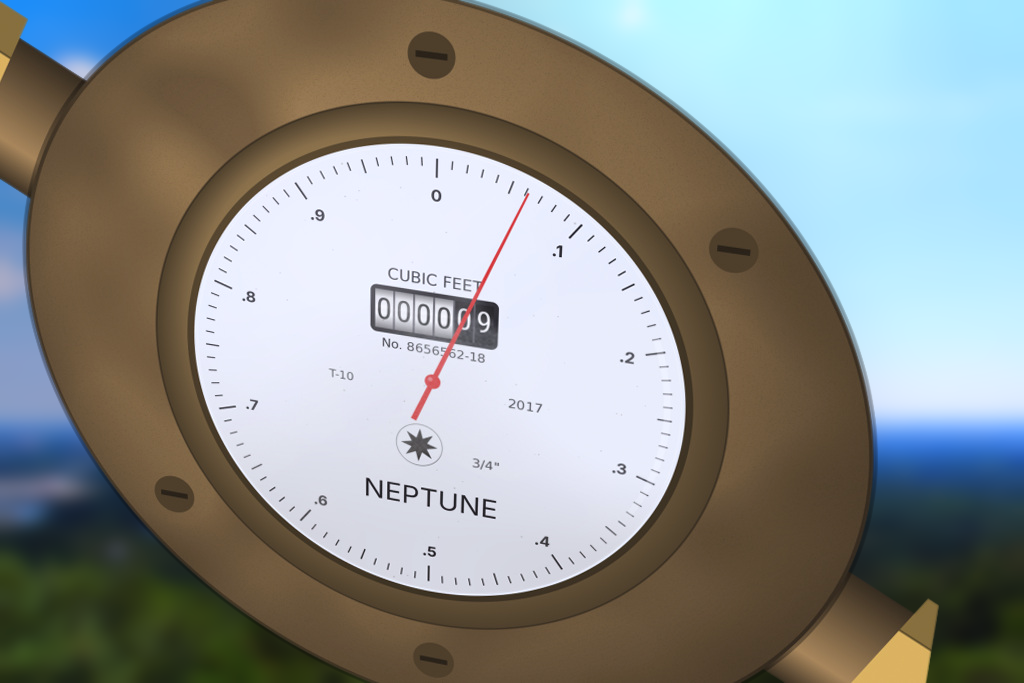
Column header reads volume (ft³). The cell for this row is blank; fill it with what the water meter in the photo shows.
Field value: 9.06 ft³
